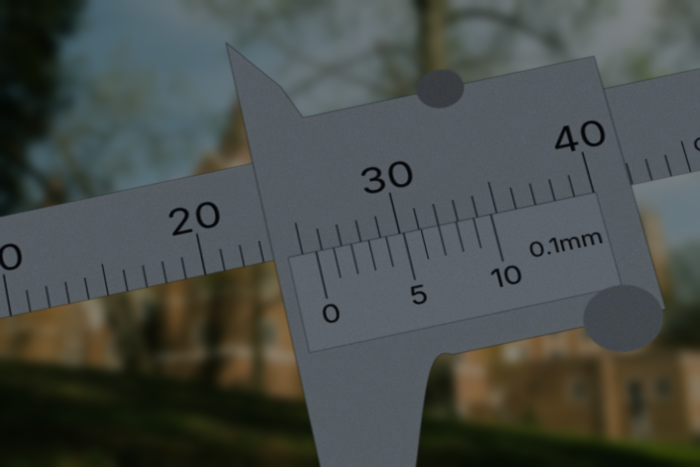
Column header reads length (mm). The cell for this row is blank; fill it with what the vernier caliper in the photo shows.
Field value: 25.7 mm
